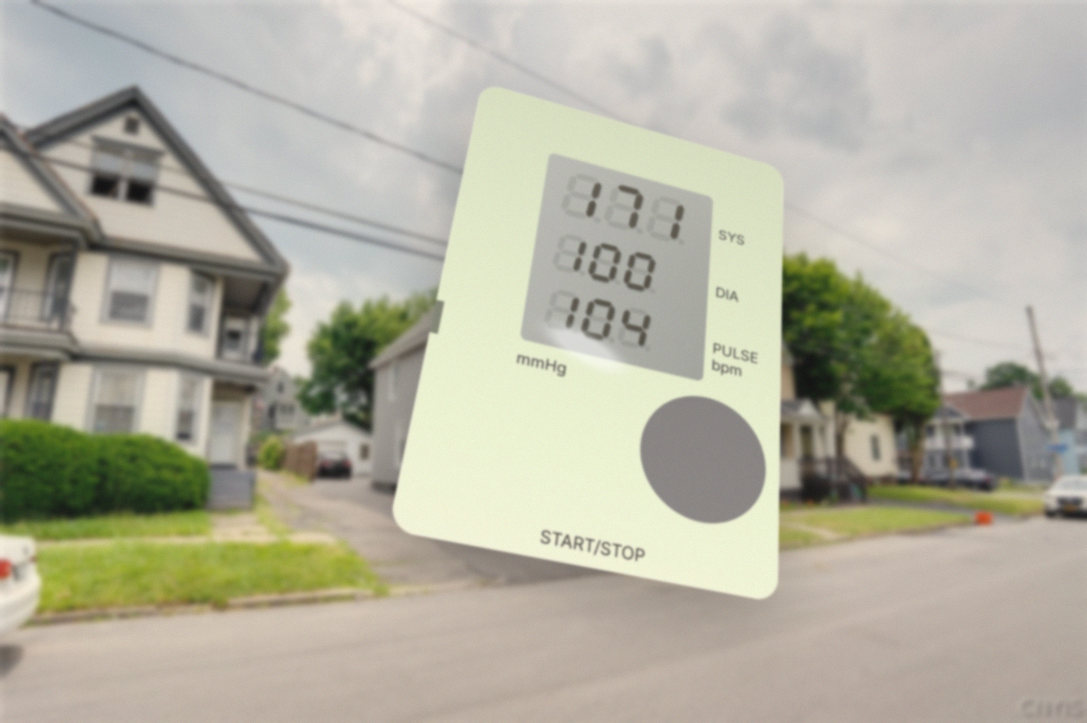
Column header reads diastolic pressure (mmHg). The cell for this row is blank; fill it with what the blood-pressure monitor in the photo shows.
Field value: 100 mmHg
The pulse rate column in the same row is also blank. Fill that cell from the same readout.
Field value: 104 bpm
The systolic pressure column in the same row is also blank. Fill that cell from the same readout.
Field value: 171 mmHg
